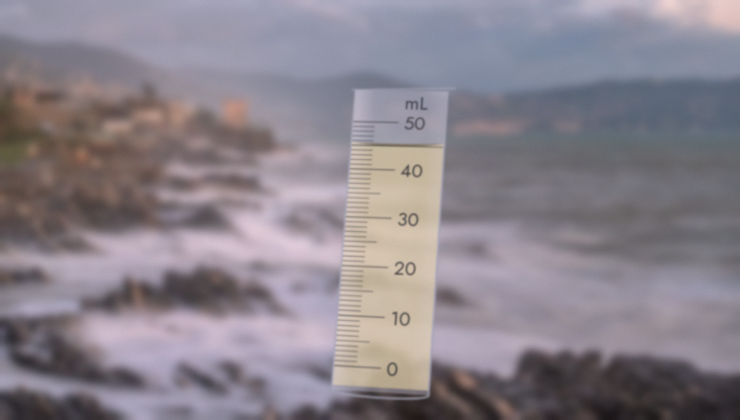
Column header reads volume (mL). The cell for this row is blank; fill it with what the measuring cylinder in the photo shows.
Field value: 45 mL
